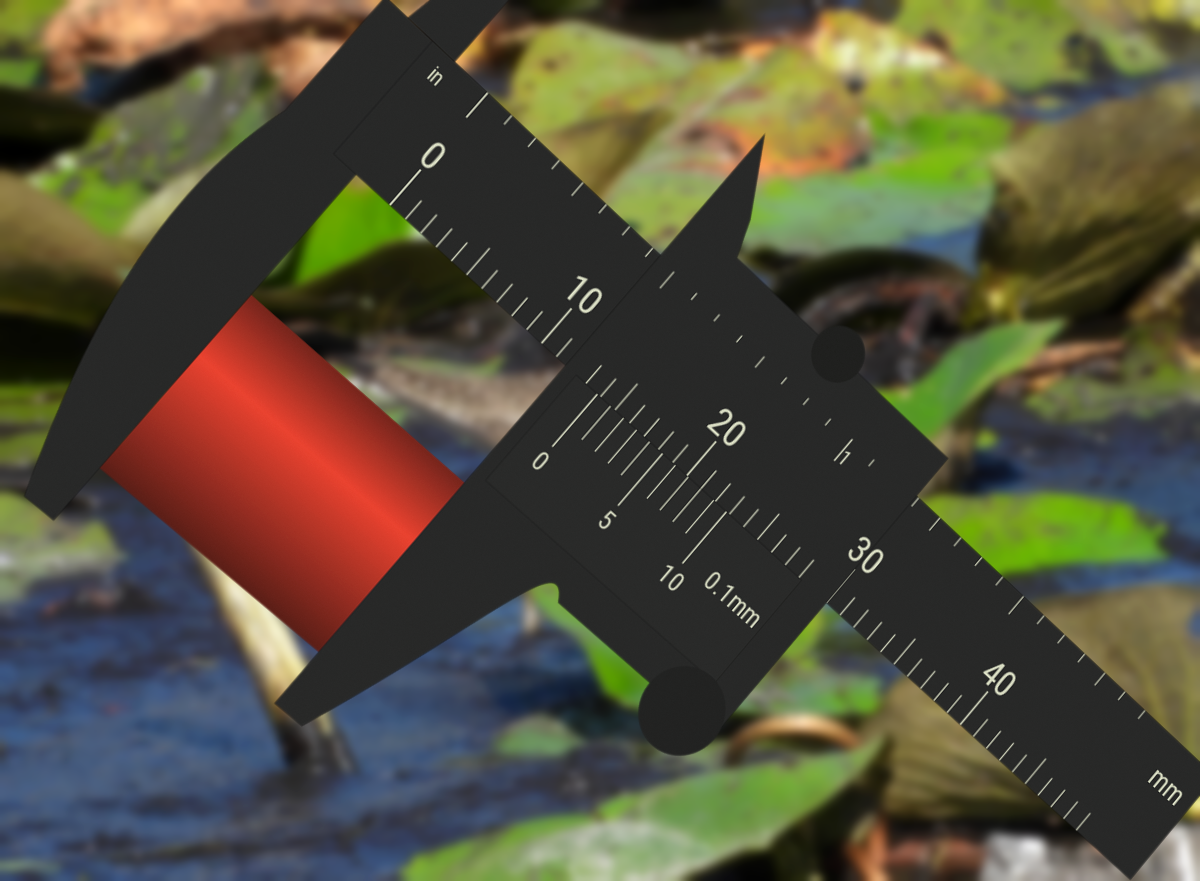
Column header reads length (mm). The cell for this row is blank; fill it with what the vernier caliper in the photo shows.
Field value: 13.8 mm
